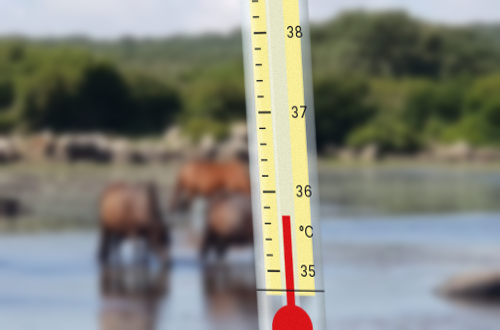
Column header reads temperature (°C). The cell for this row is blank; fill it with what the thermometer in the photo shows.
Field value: 35.7 °C
